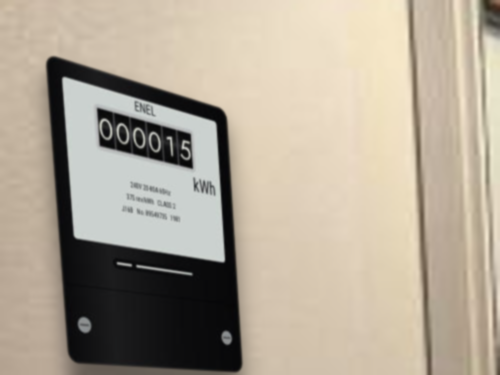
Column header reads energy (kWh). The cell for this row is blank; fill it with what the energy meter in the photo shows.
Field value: 15 kWh
